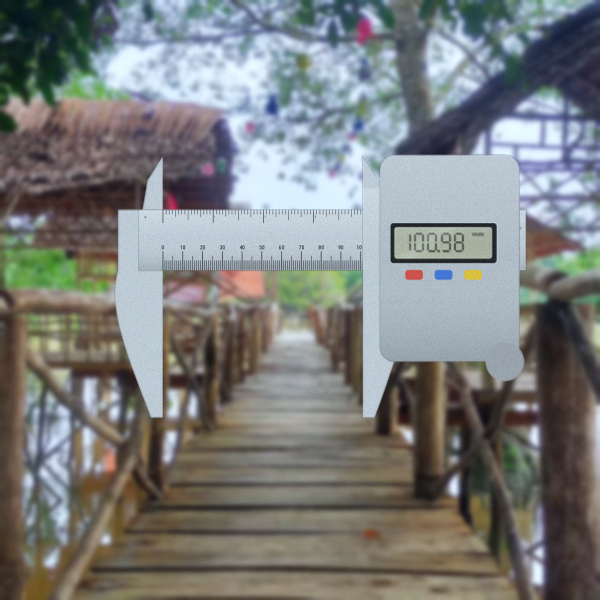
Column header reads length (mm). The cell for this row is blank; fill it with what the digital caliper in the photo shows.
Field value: 100.98 mm
